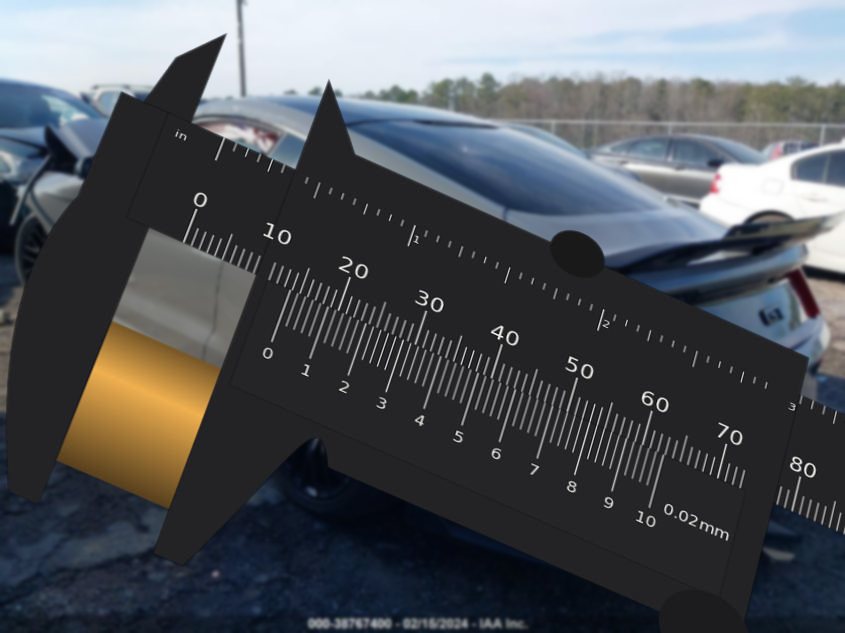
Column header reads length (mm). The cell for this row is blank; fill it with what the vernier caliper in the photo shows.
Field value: 13.8 mm
